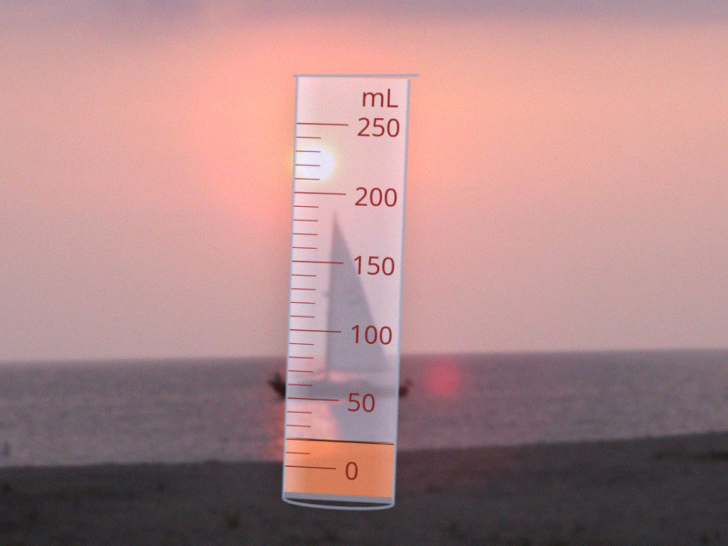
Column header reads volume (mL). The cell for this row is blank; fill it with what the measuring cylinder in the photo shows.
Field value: 20 mL
